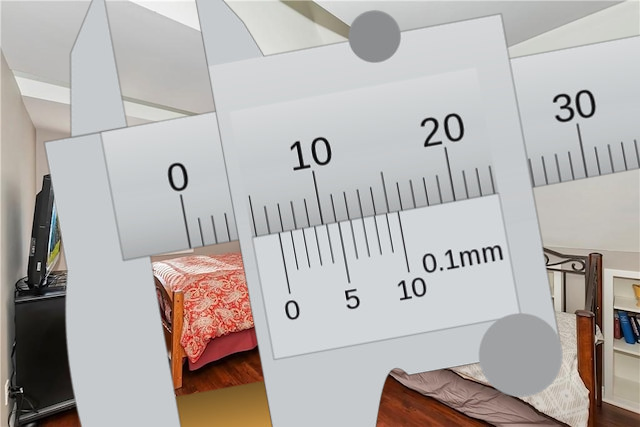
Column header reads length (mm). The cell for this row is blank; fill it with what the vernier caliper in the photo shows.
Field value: 6.7 mm
